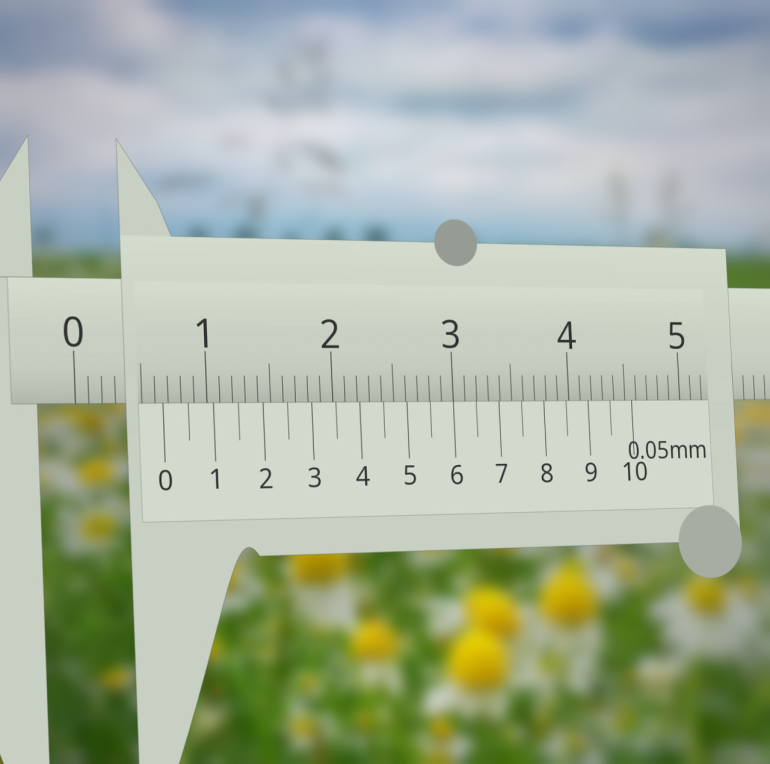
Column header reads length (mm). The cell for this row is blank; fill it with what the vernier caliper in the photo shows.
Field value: 6.6 mm
